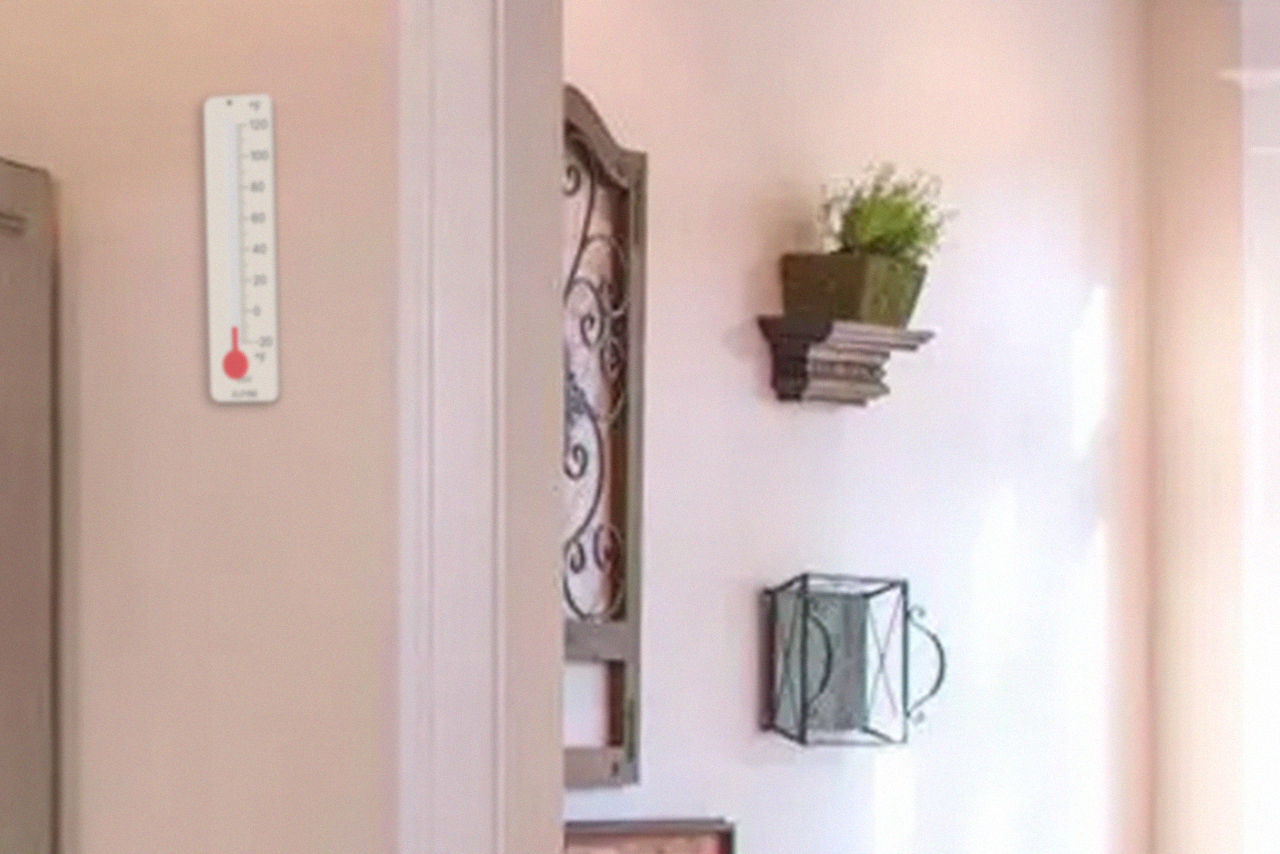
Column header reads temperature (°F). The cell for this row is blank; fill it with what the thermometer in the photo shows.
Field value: -10 °F
